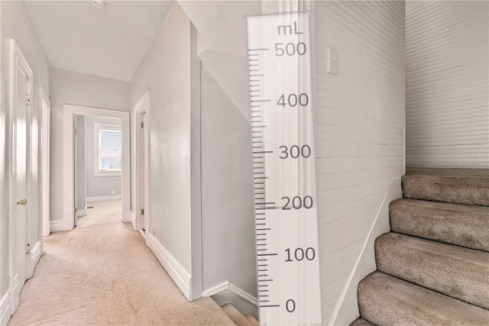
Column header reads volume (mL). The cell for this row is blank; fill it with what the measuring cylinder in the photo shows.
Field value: 190 mL
